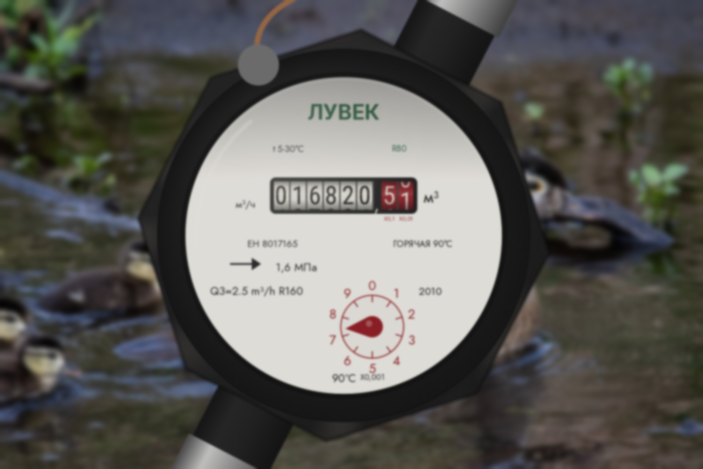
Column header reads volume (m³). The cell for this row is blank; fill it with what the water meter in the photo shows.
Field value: 16820.507 m³
